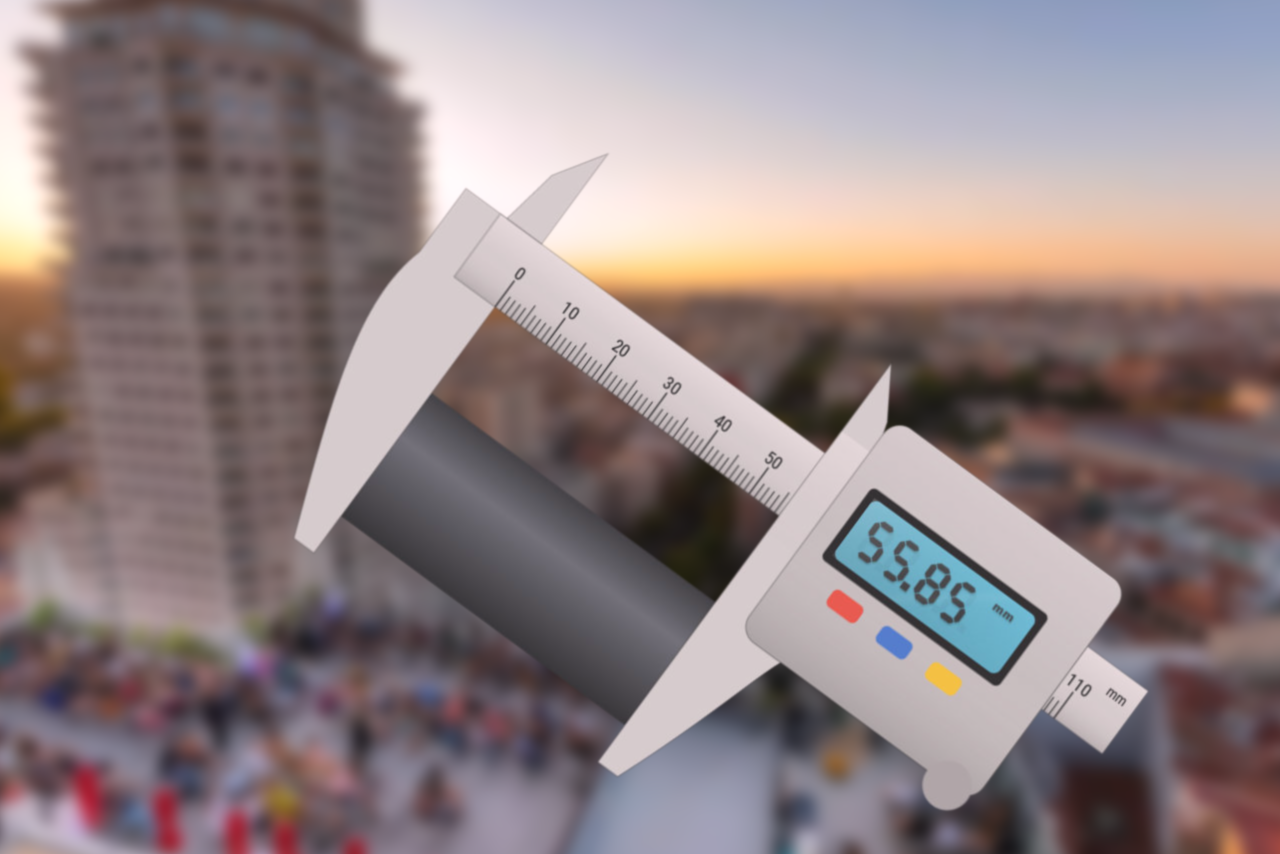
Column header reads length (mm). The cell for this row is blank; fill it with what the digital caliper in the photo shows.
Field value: 55.85 mm
